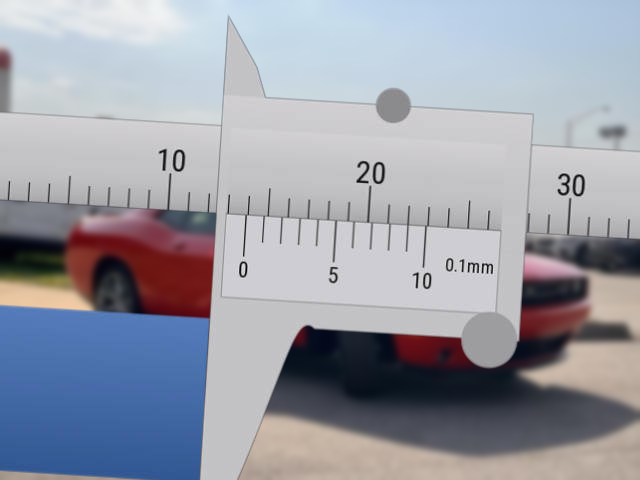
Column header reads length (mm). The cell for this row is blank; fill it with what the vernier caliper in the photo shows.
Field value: 13.9 mm
